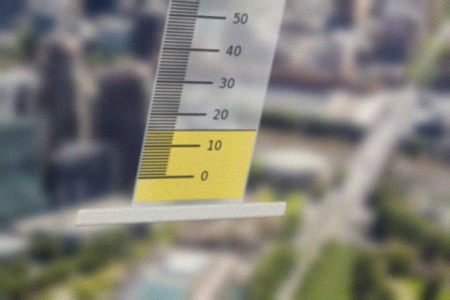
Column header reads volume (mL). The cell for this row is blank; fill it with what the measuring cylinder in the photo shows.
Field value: 15 mL
